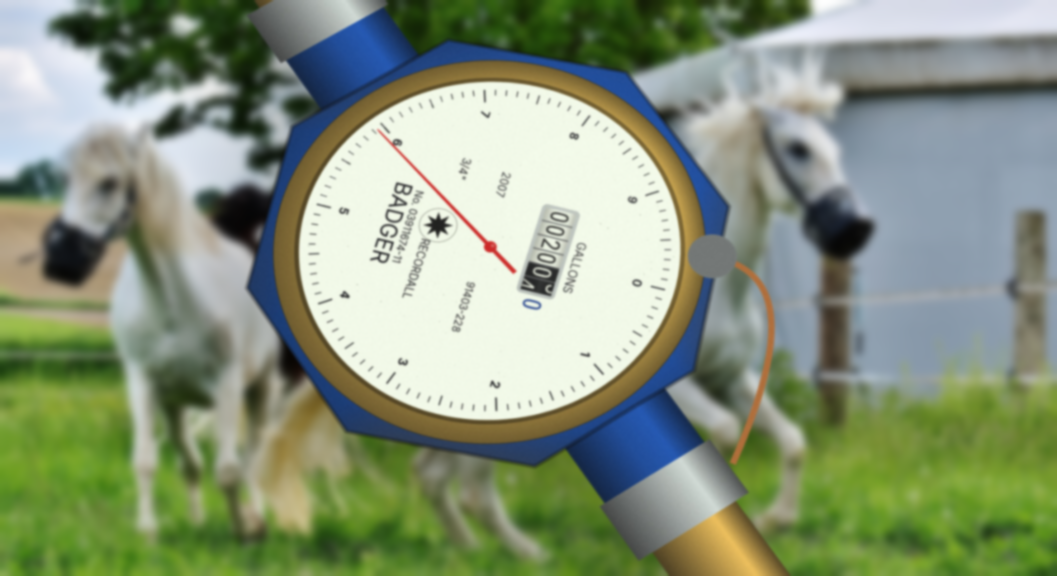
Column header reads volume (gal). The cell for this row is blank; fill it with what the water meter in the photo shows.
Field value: 20035.9 gal
